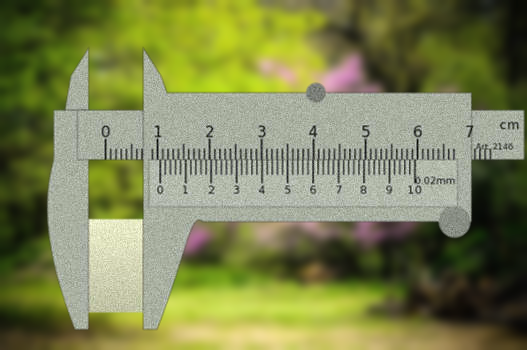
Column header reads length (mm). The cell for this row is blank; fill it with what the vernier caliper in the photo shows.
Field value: 10.5 mm
